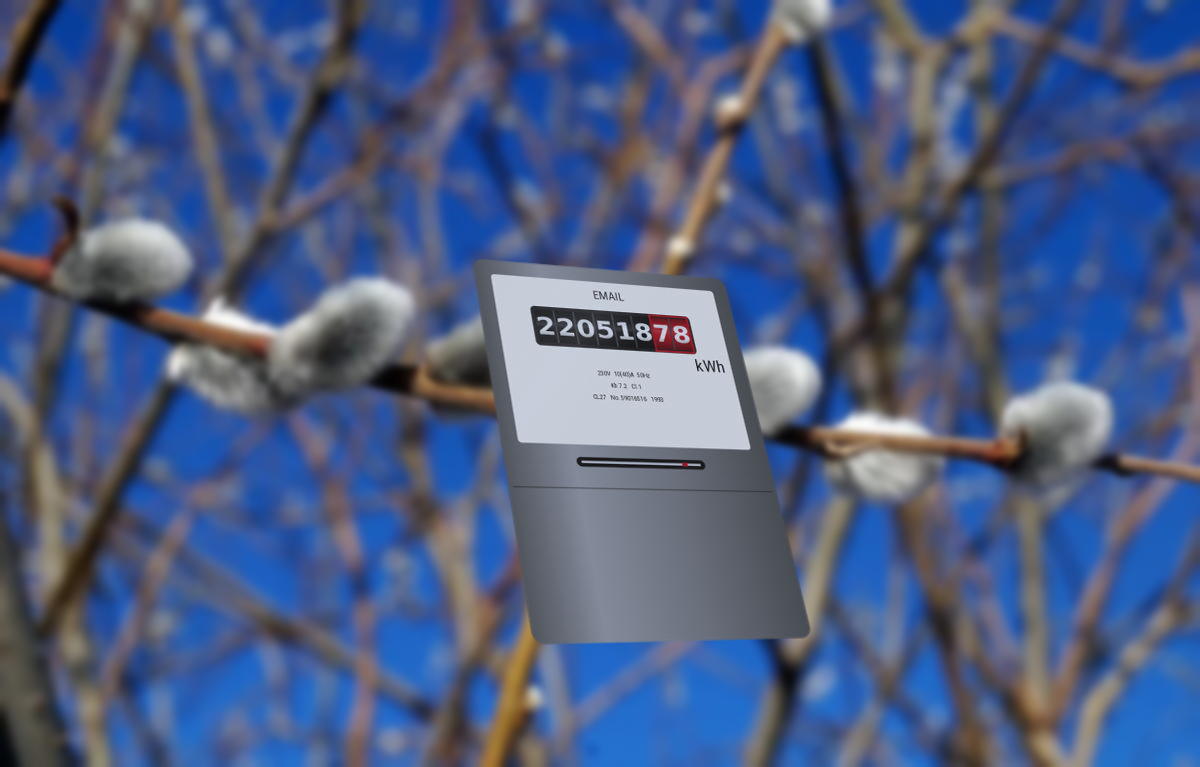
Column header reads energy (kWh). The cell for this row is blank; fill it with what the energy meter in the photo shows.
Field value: 220518.78 kWh
